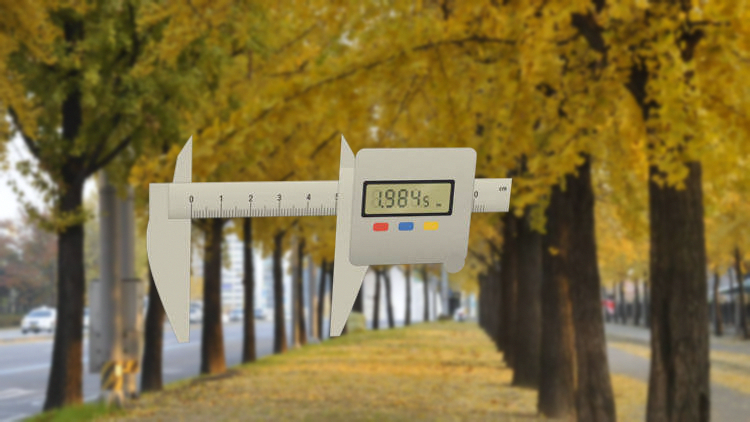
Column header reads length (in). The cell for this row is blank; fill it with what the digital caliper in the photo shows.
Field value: 1.9845 in
